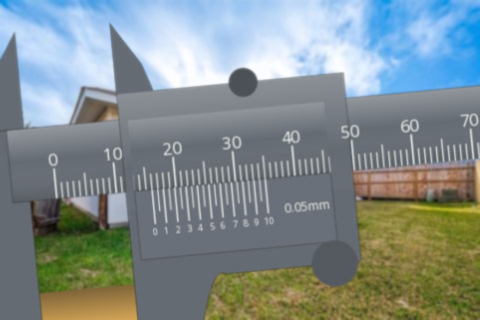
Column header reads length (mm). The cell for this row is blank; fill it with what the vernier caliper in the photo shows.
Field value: 16.0 mm
